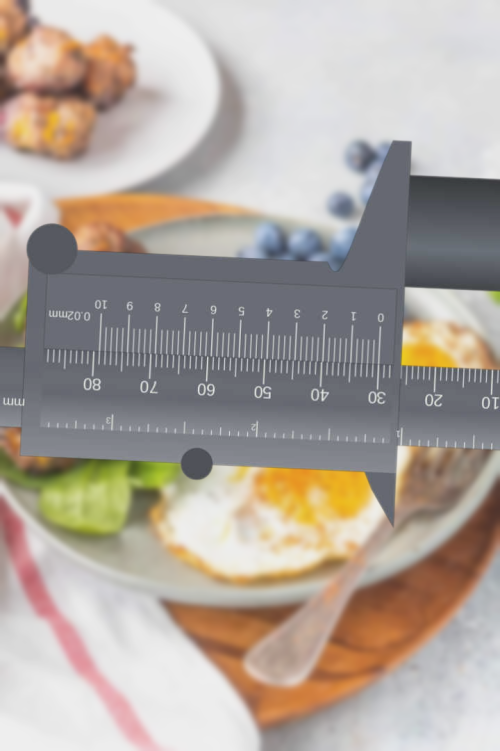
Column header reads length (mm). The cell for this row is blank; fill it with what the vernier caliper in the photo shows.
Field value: 30.0 mm
